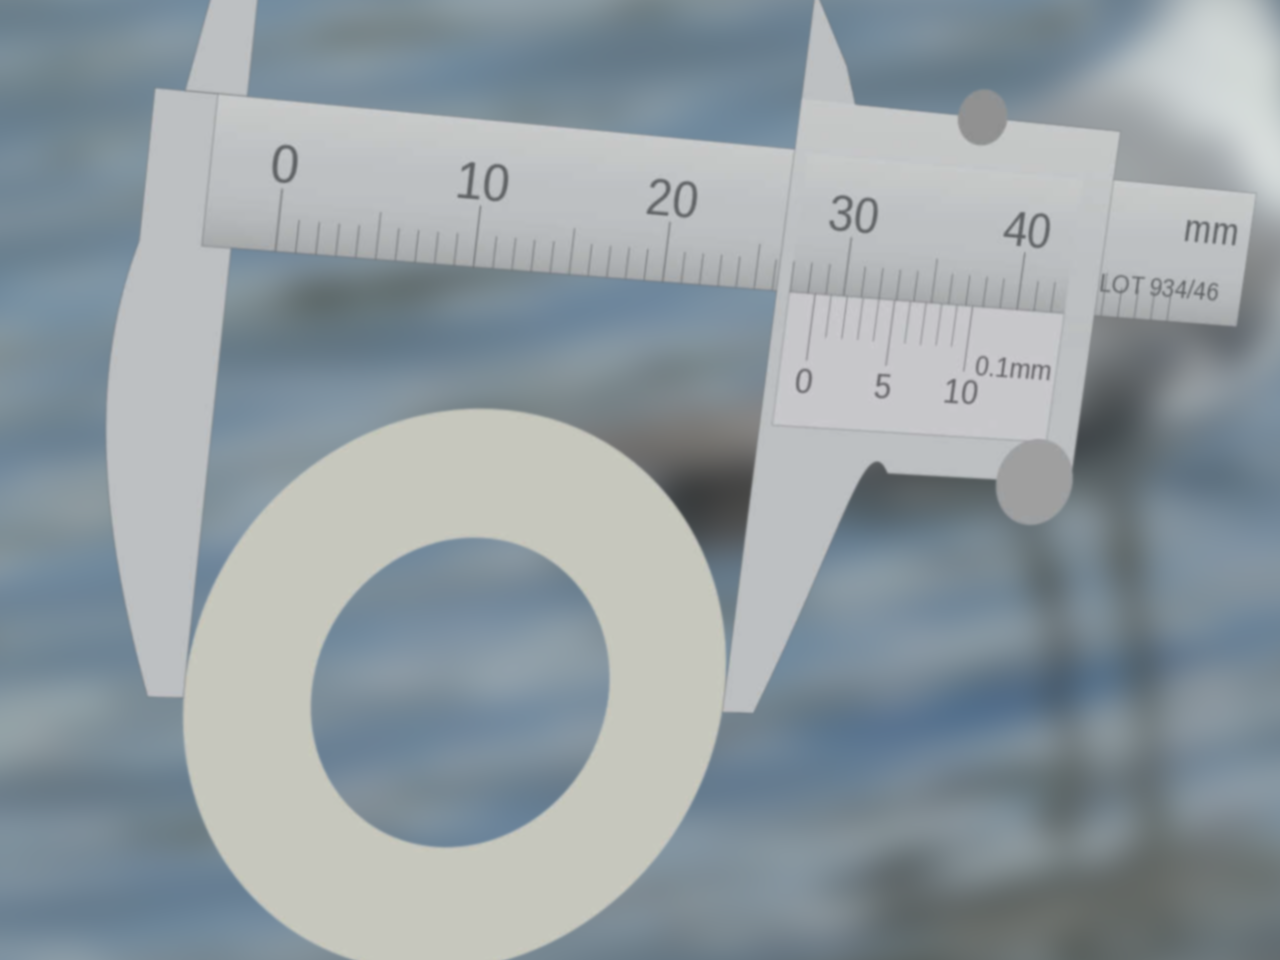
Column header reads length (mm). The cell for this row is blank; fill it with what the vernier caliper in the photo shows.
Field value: 28.4 mm
